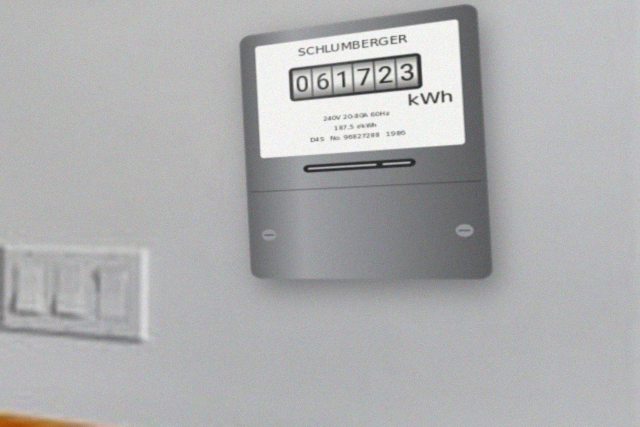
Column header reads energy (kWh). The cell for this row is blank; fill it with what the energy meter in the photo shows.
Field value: 61723 kWh
